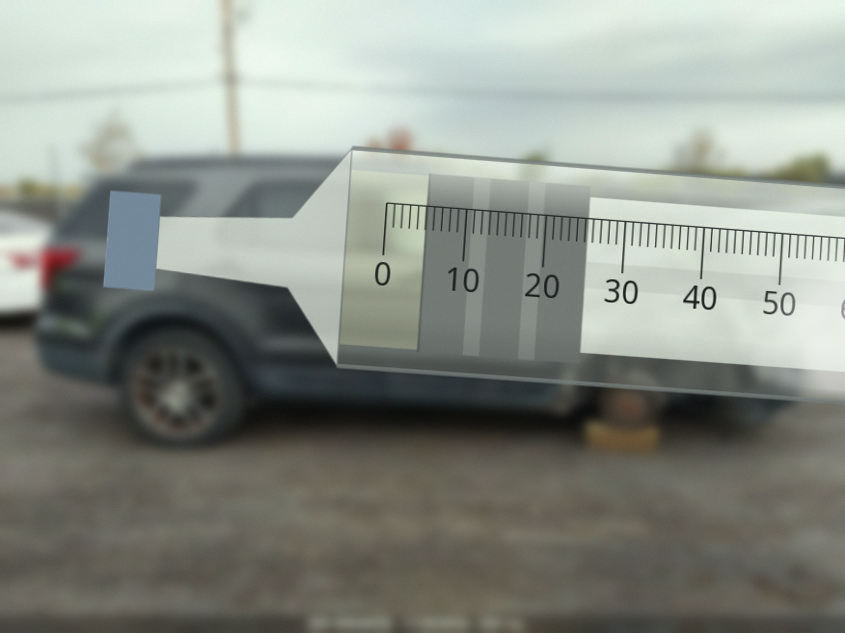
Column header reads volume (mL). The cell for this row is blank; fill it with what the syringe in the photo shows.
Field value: 5 mL
